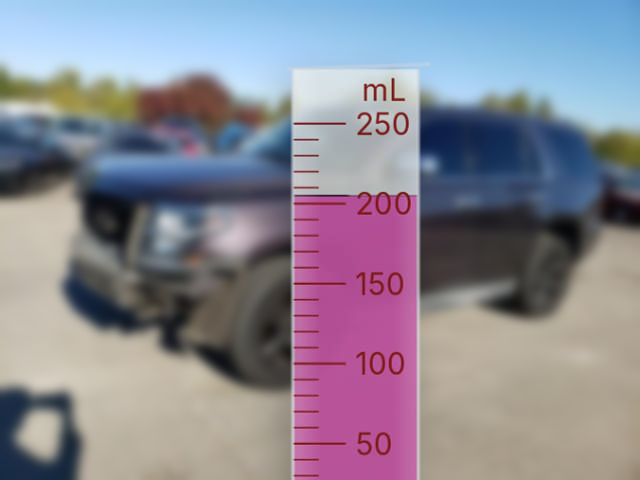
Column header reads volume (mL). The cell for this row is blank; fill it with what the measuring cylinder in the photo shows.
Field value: 205 mL
